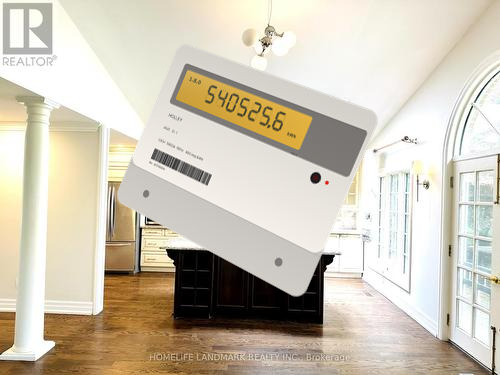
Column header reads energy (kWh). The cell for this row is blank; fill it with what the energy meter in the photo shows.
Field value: 540525.6 kWh
